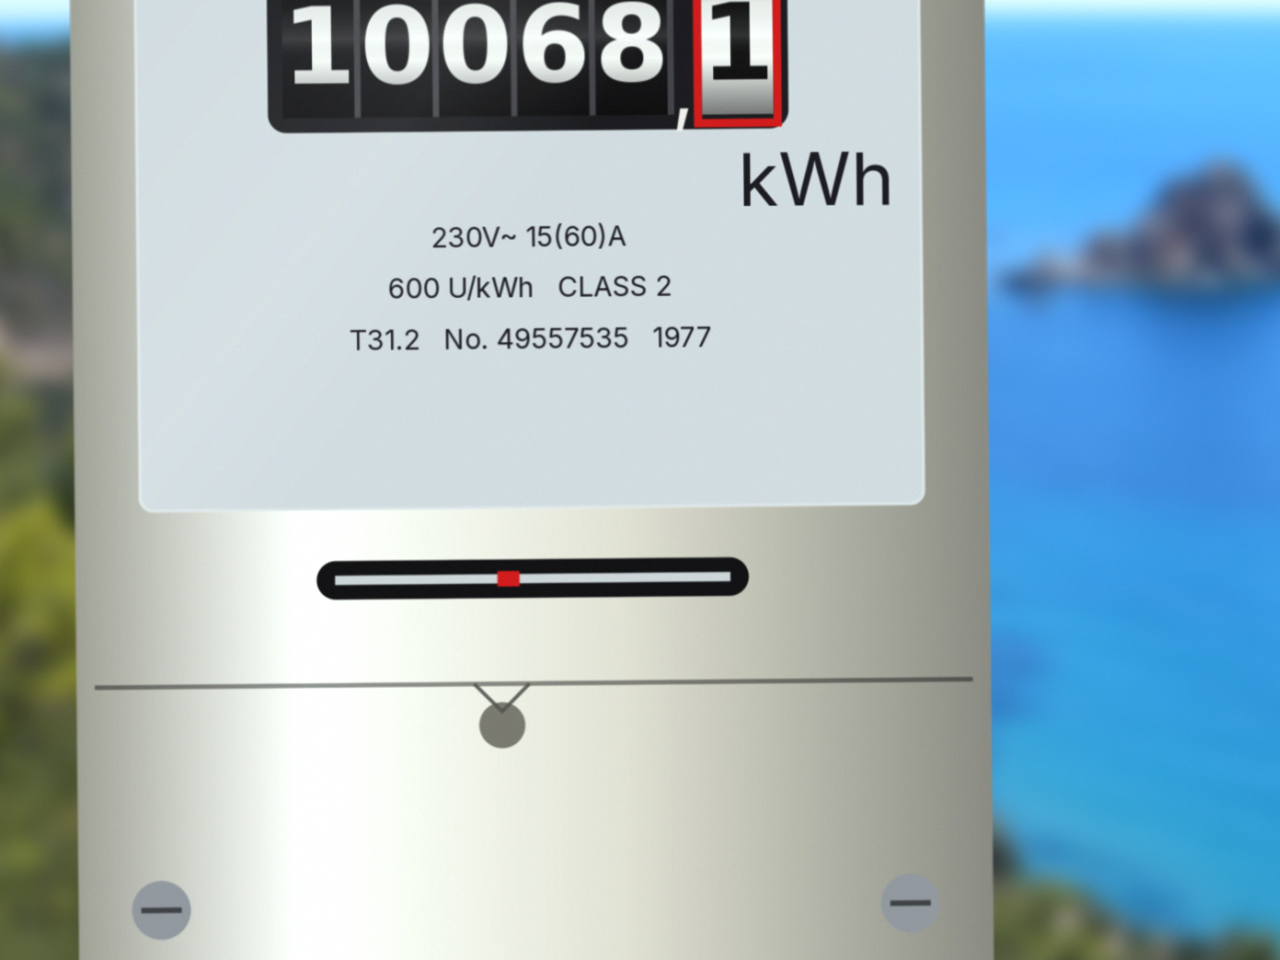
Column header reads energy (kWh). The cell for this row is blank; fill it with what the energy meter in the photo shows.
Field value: 10068.1 kWh
